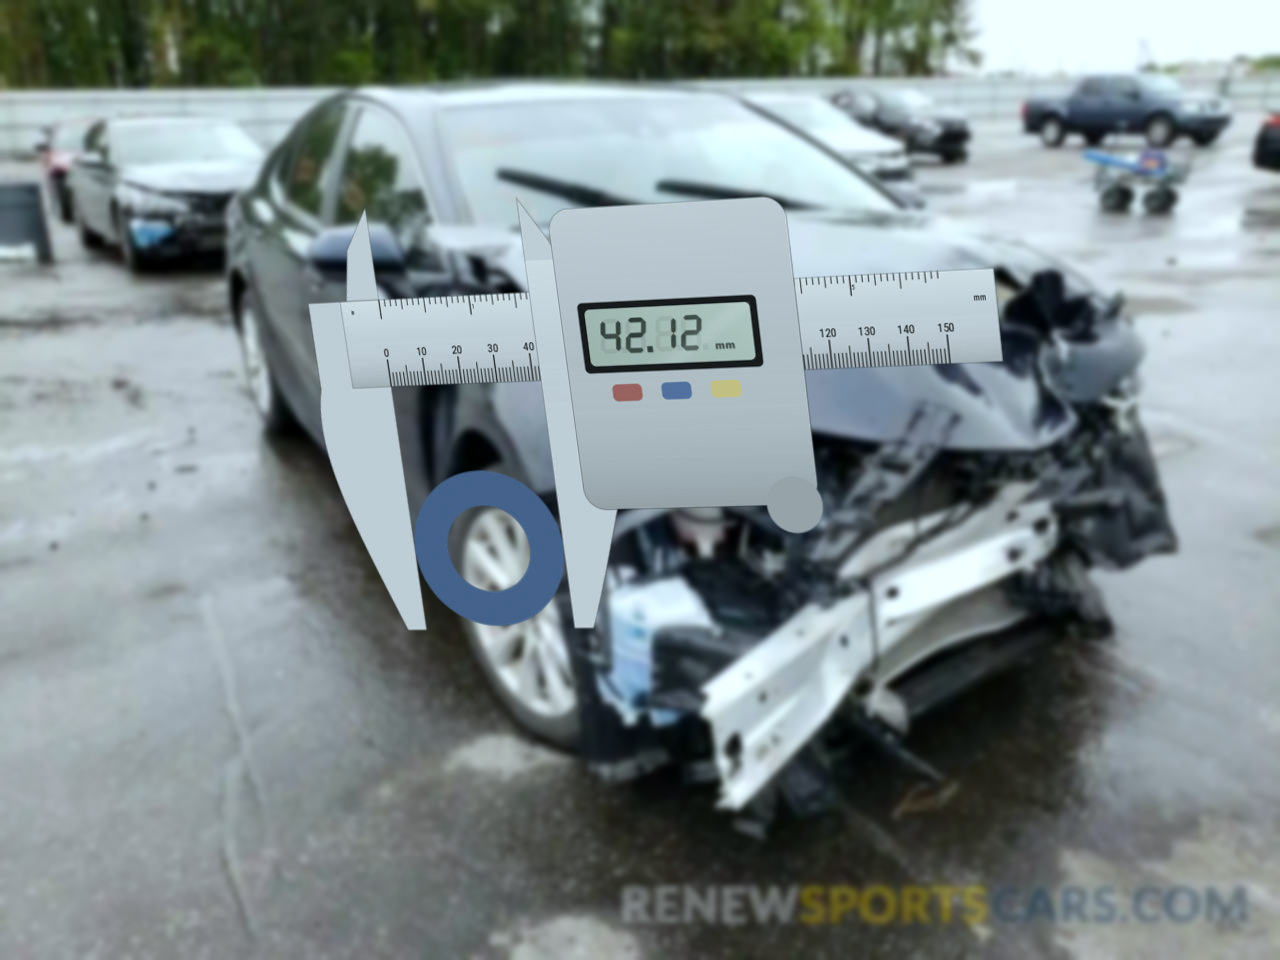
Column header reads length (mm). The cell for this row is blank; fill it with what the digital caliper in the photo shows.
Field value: 42.12 mm
